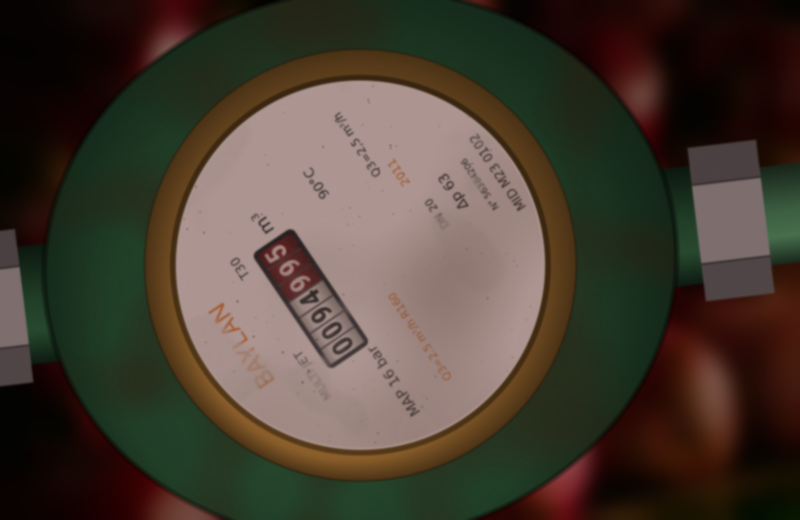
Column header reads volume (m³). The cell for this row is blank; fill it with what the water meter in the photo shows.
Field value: 94.995 m³
